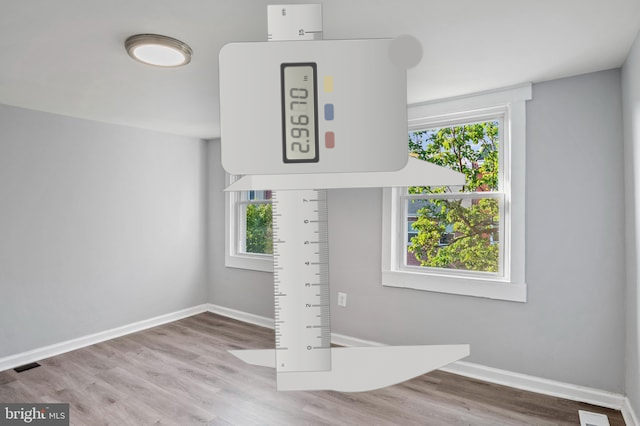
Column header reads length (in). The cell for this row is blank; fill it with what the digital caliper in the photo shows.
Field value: 2.9670 in
